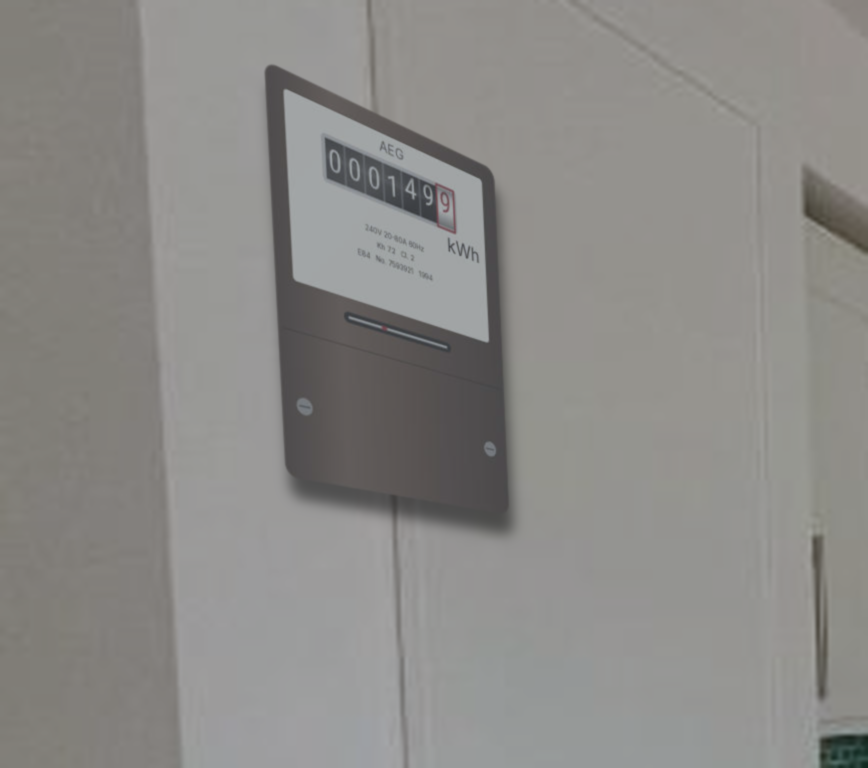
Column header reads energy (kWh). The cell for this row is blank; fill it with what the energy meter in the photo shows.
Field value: 149.9 kWh
